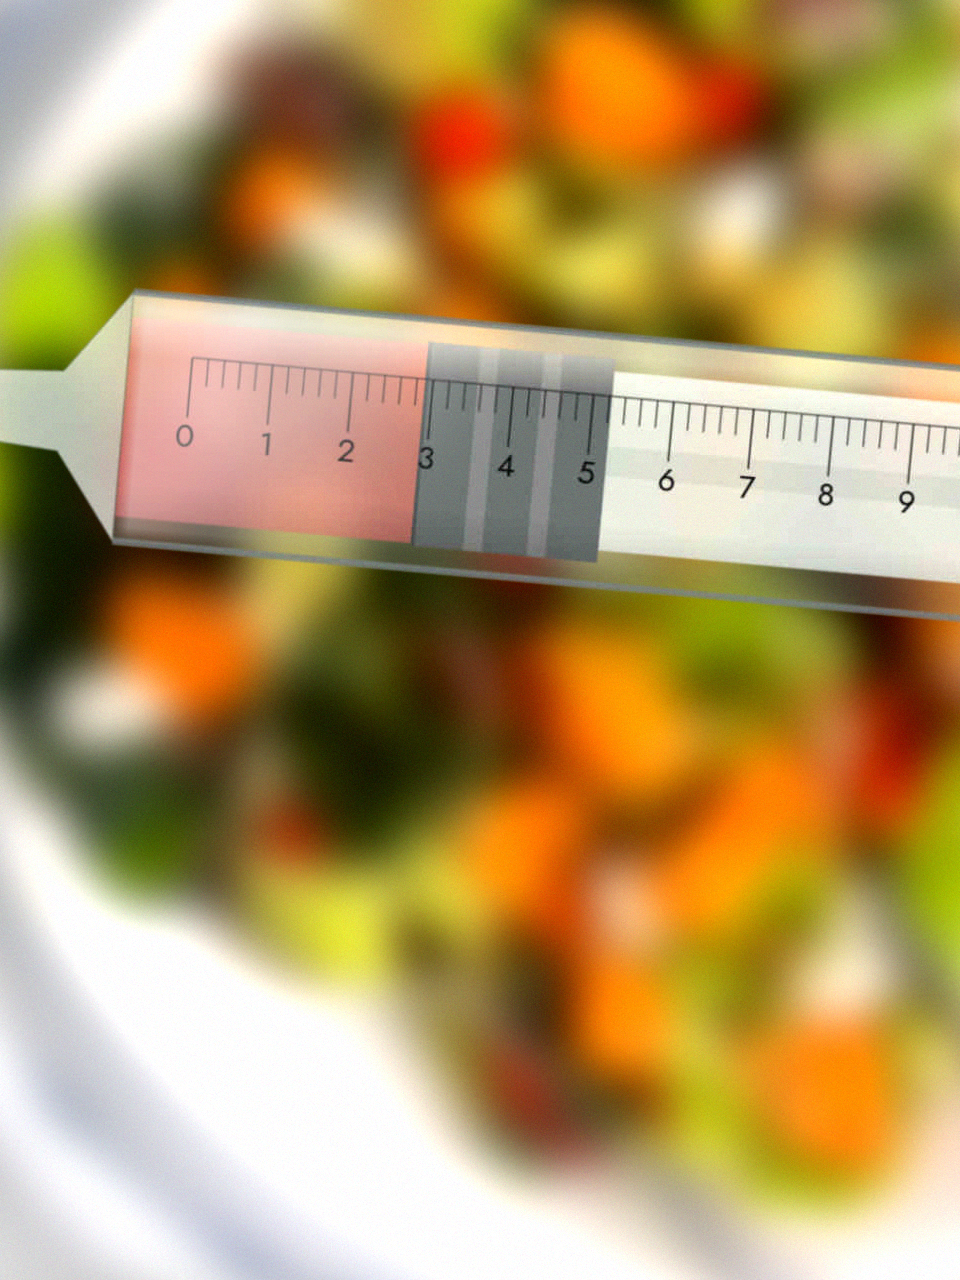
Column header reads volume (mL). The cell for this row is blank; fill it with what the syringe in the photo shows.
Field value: 2.9 mL
